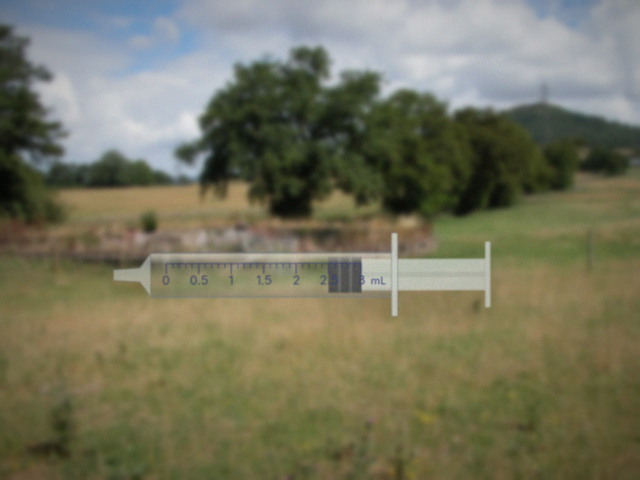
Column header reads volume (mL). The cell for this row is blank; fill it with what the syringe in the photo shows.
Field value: 2.5 mL
